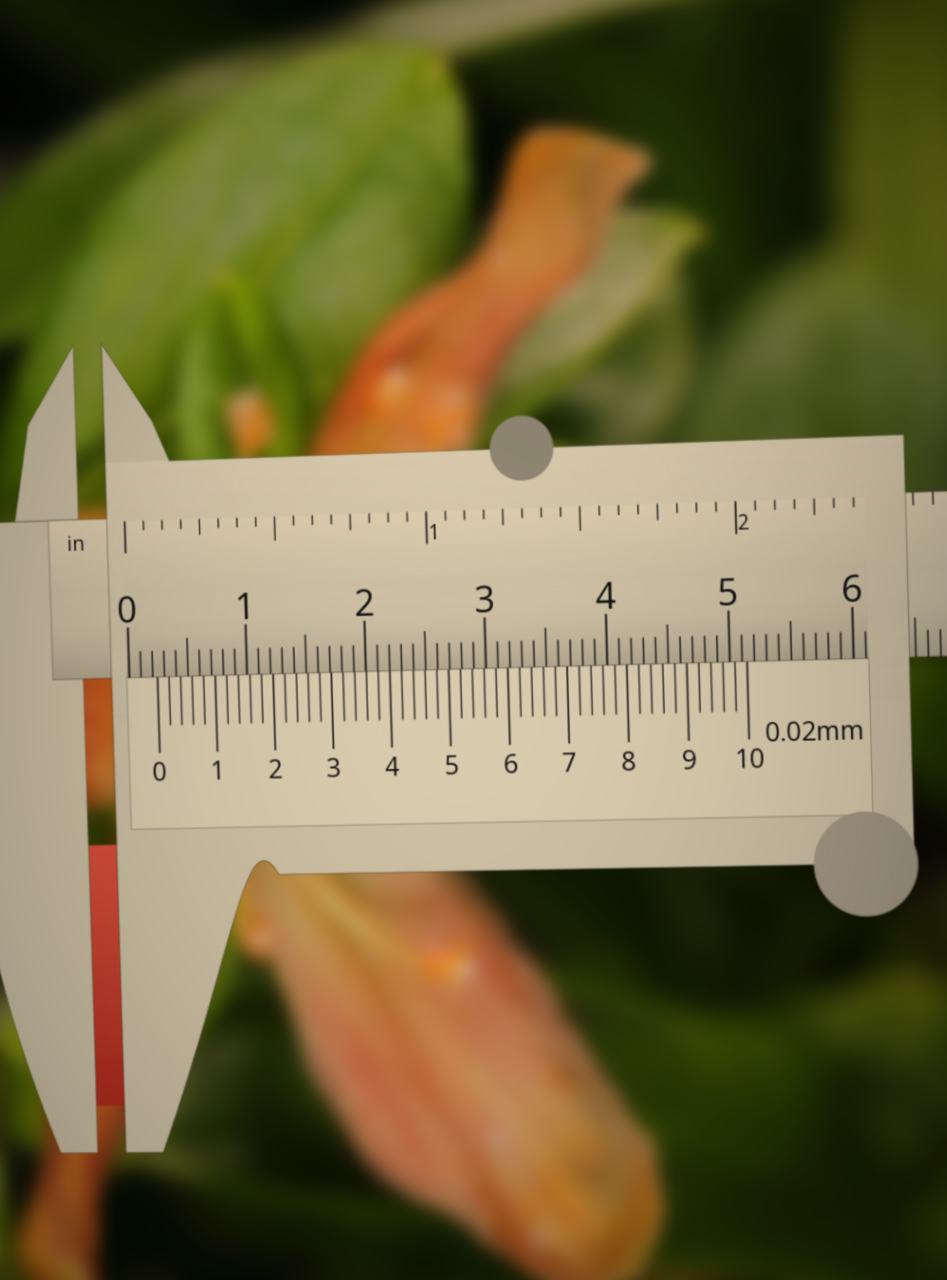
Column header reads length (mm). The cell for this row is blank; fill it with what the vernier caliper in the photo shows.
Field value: 2.4 mm
